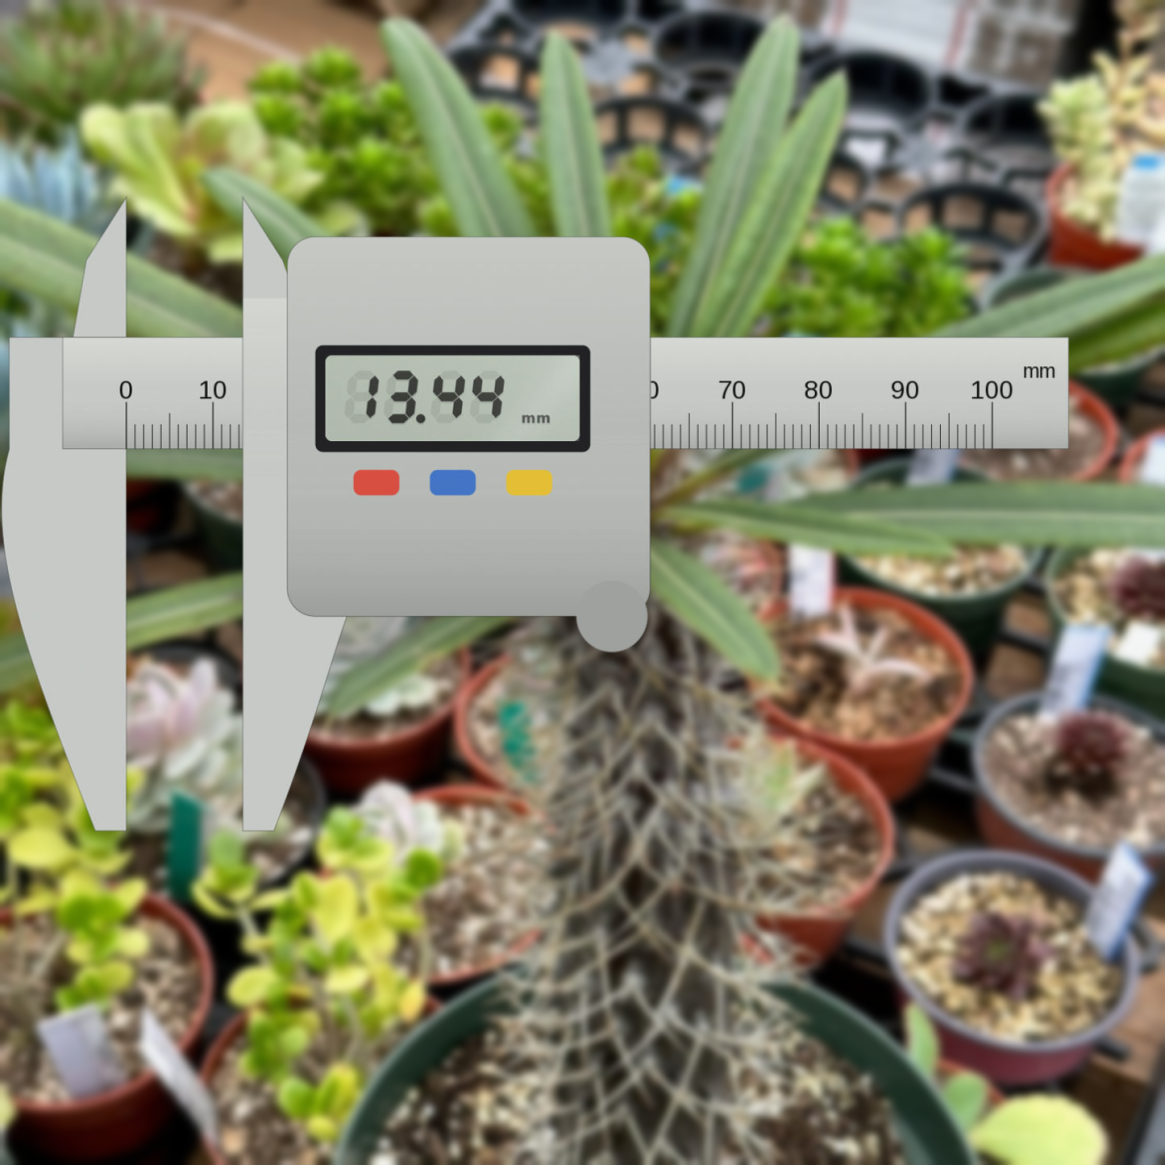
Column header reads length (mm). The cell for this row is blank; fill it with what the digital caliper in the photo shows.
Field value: 13.44 mm
